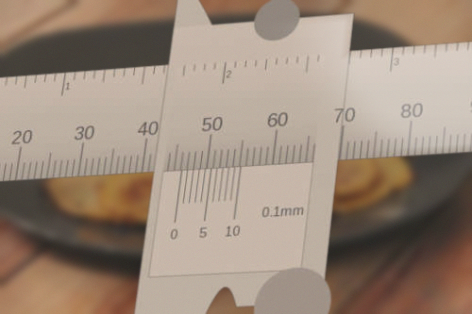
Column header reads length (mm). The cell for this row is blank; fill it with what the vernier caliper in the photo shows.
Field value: 46.2 mm
